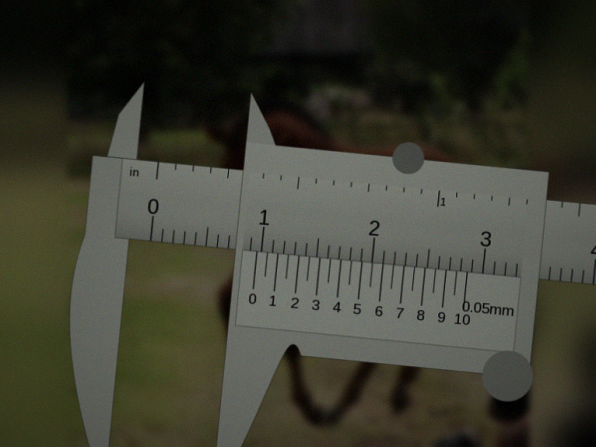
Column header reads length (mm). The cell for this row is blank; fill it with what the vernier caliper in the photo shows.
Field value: 9.6 mm
